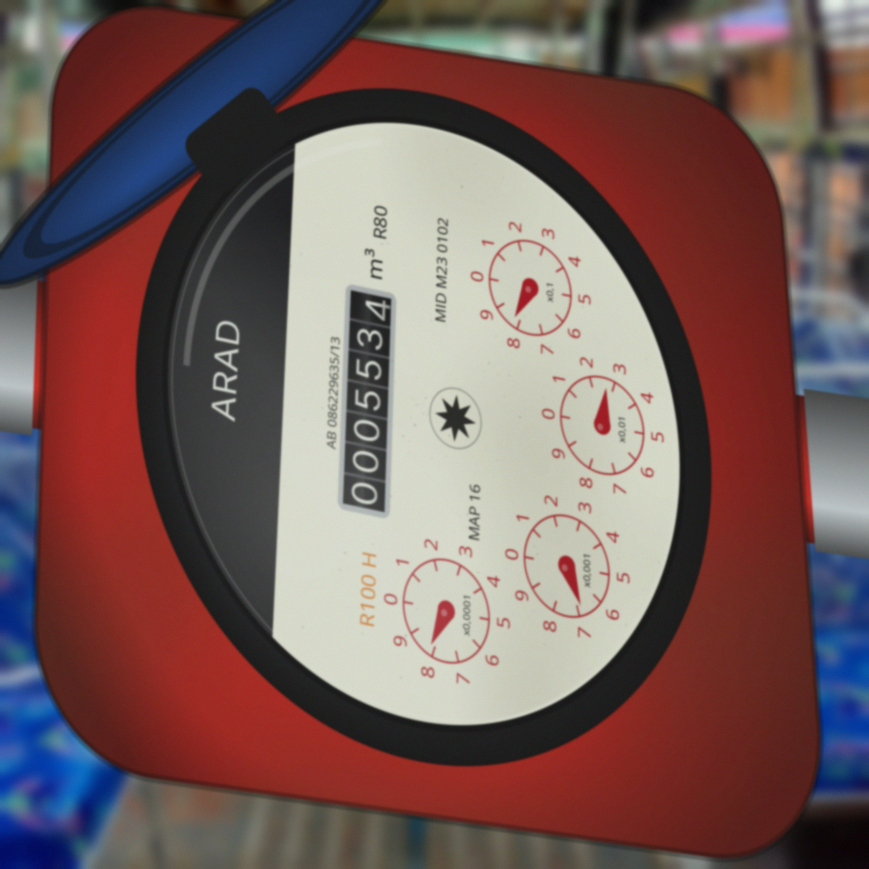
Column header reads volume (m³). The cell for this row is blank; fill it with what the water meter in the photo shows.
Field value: 5533.8268 m³
